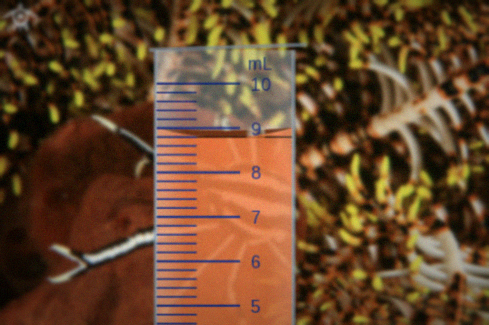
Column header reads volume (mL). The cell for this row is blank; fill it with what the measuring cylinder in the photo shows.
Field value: 8.8 mL
